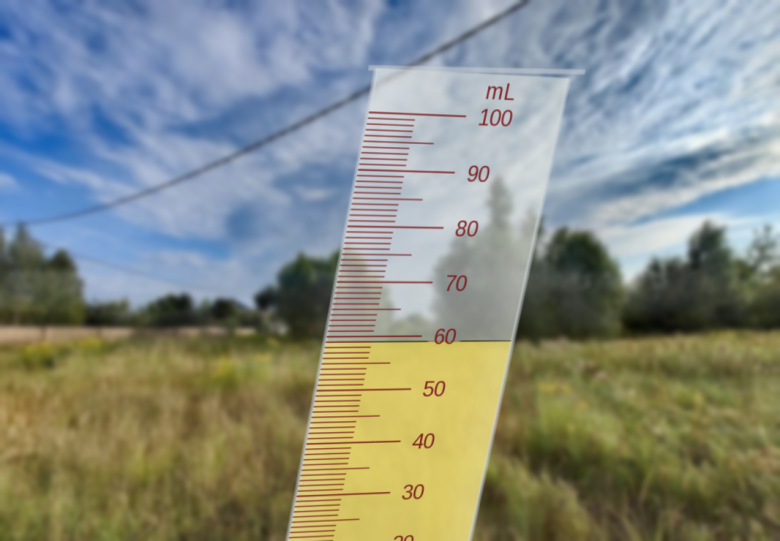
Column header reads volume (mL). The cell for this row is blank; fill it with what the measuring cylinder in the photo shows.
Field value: 59 mL
